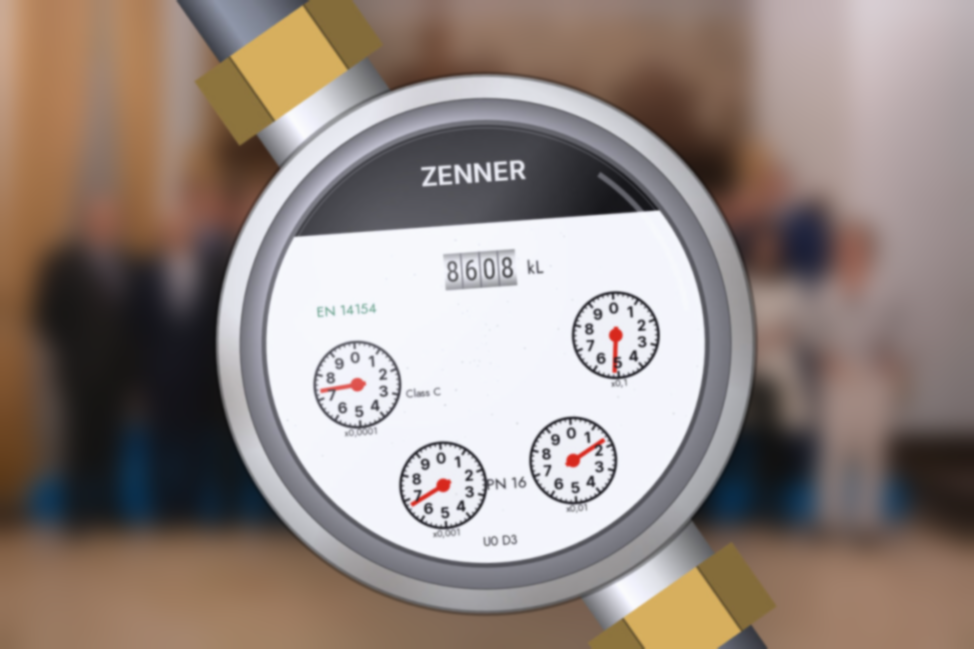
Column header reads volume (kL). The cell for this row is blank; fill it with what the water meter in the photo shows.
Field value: 8608.5167 kL
